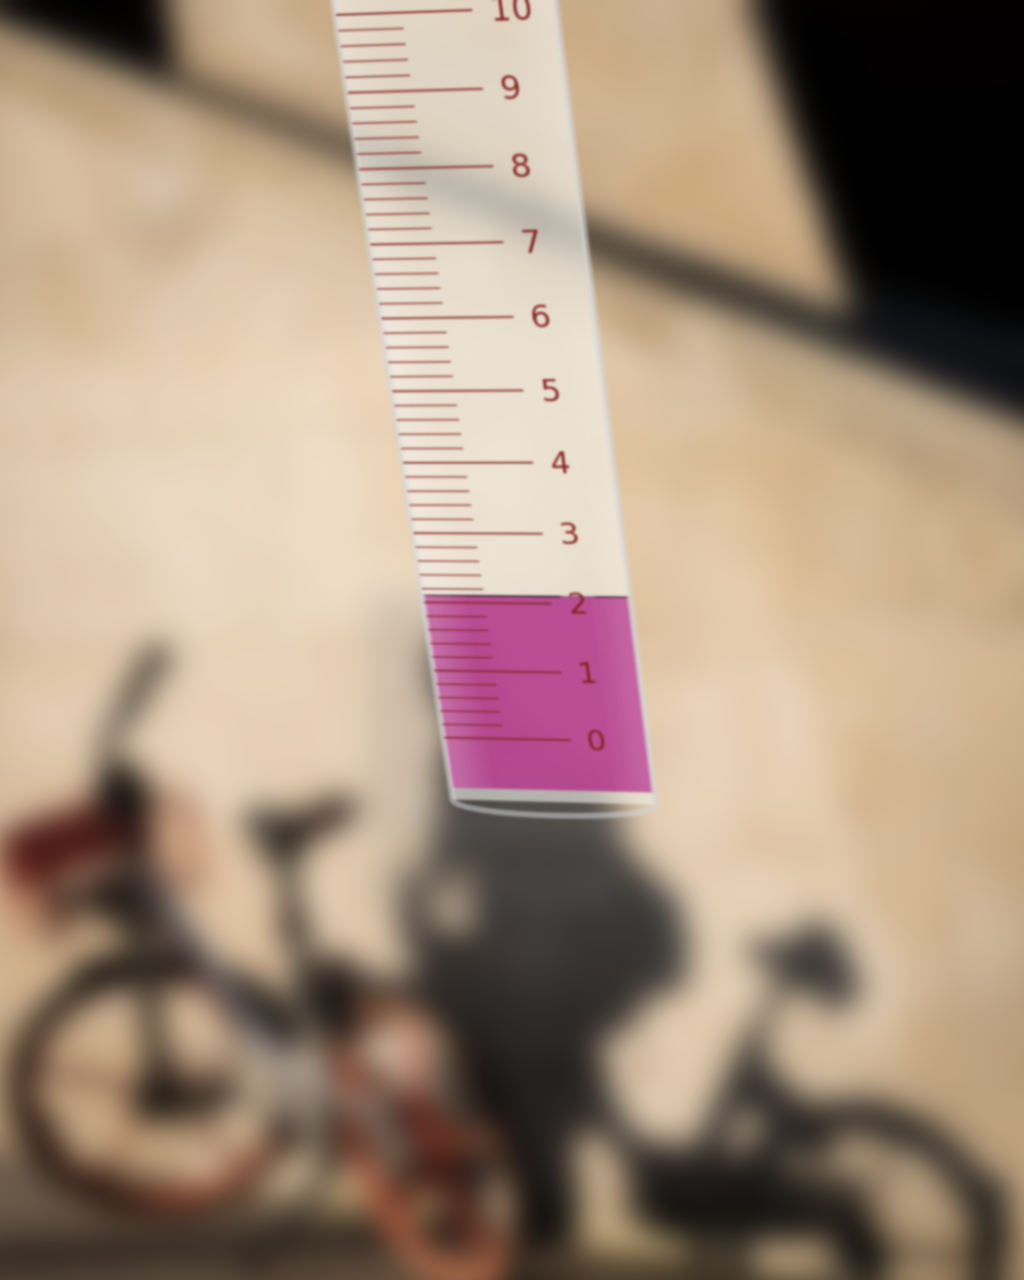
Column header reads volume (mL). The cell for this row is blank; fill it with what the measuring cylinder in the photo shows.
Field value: 2.1 mL
